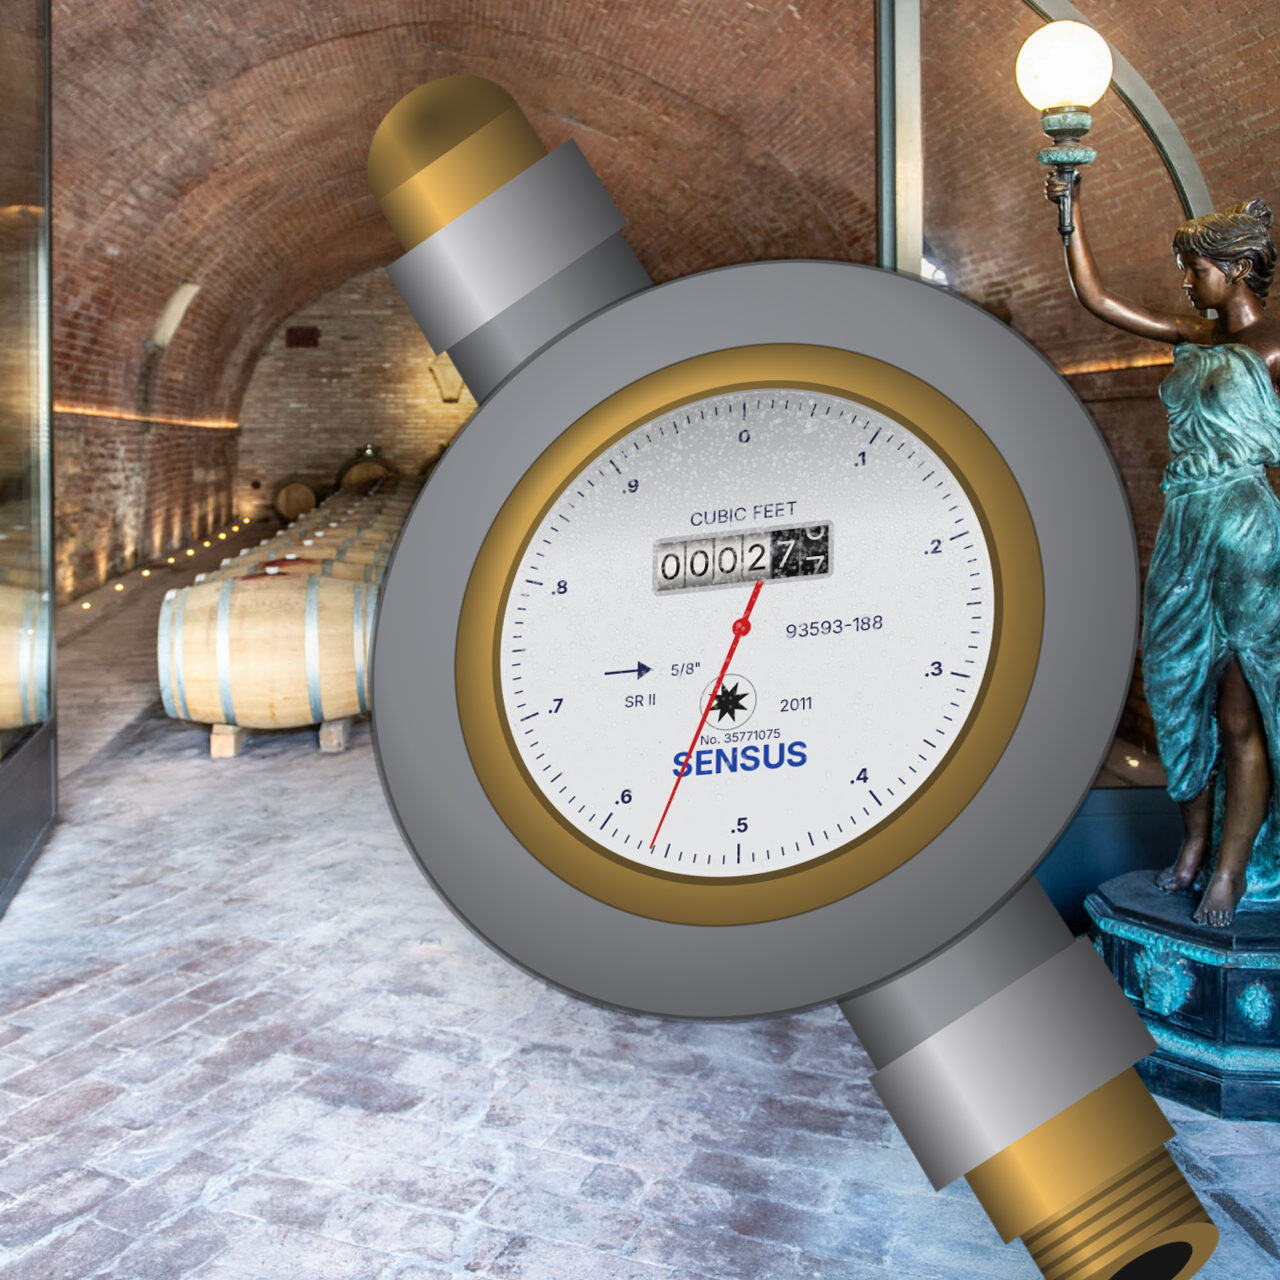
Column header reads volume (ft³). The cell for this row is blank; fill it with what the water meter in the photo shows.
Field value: 276.56 ft³
